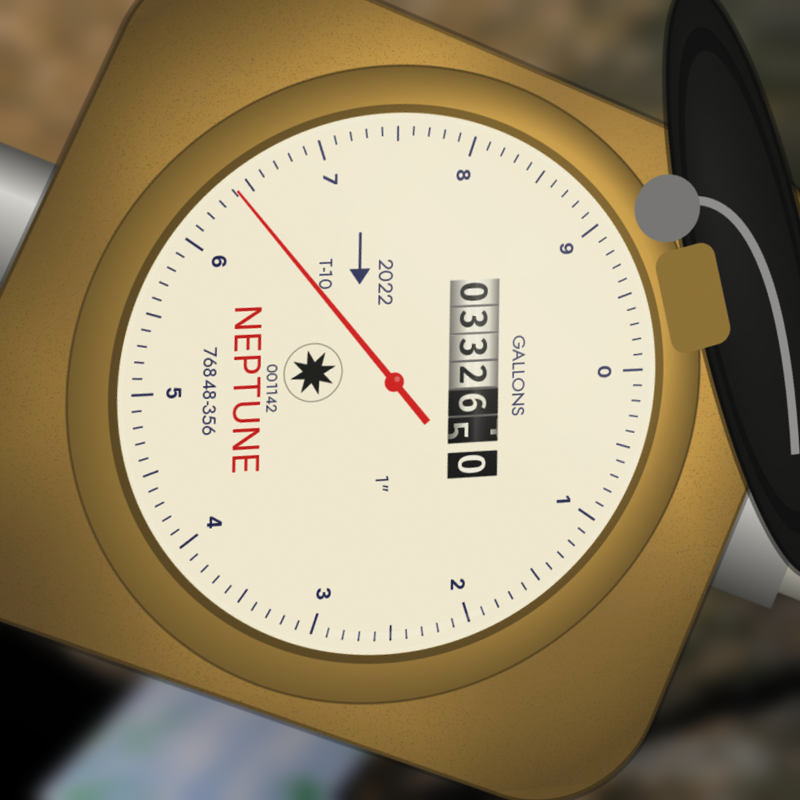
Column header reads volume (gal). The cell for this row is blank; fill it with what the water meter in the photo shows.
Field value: 332646.4 gal
